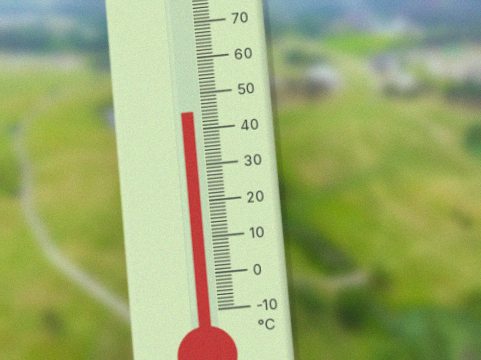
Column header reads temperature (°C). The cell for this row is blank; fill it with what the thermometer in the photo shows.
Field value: 45 °C
